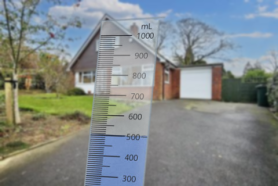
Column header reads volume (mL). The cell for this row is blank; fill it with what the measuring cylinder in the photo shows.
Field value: 500 mL
